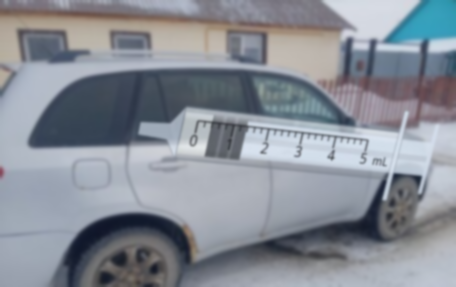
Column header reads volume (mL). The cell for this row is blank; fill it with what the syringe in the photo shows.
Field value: 0.4 mL
